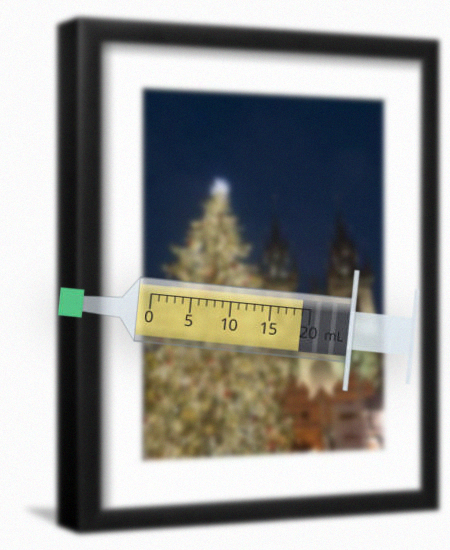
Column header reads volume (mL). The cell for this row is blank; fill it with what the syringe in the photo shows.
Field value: 19 mL
